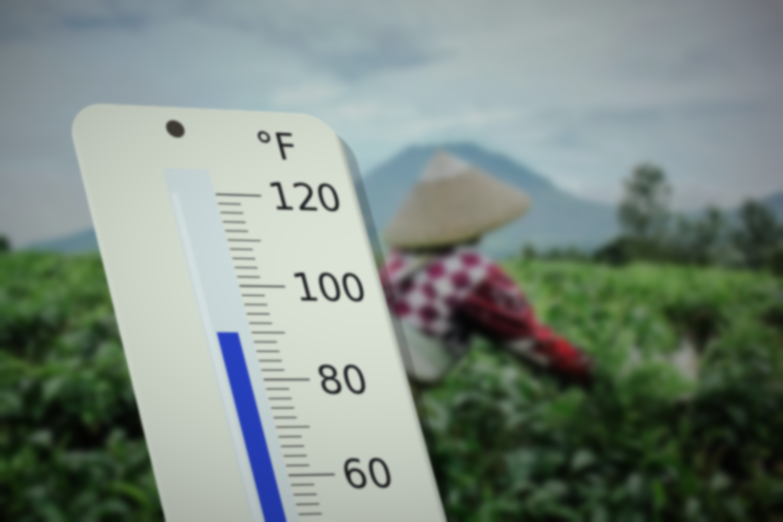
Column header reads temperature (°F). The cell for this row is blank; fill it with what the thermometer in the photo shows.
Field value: 90 °F
